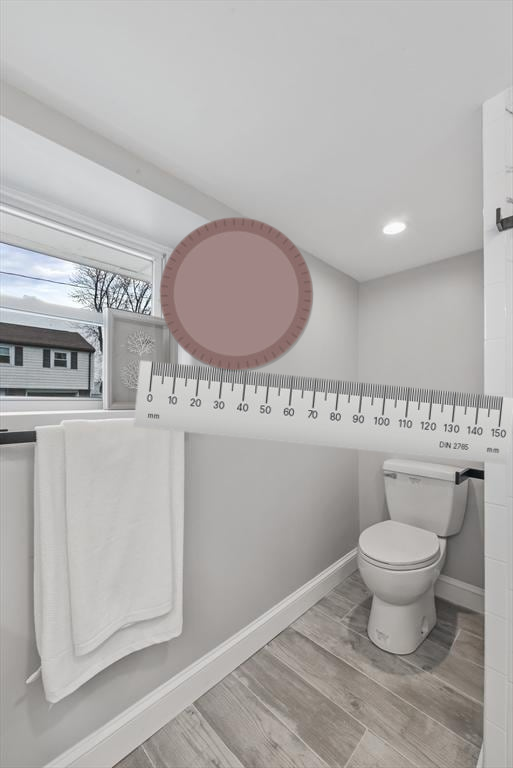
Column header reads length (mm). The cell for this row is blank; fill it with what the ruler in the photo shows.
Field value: 65 mm
